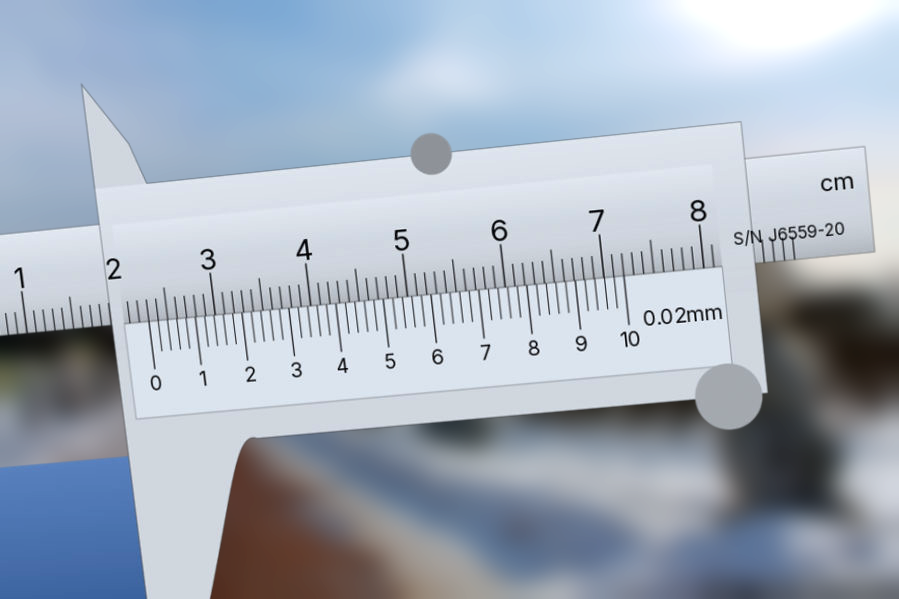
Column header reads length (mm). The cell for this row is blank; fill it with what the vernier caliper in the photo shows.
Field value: 23.0 mm
